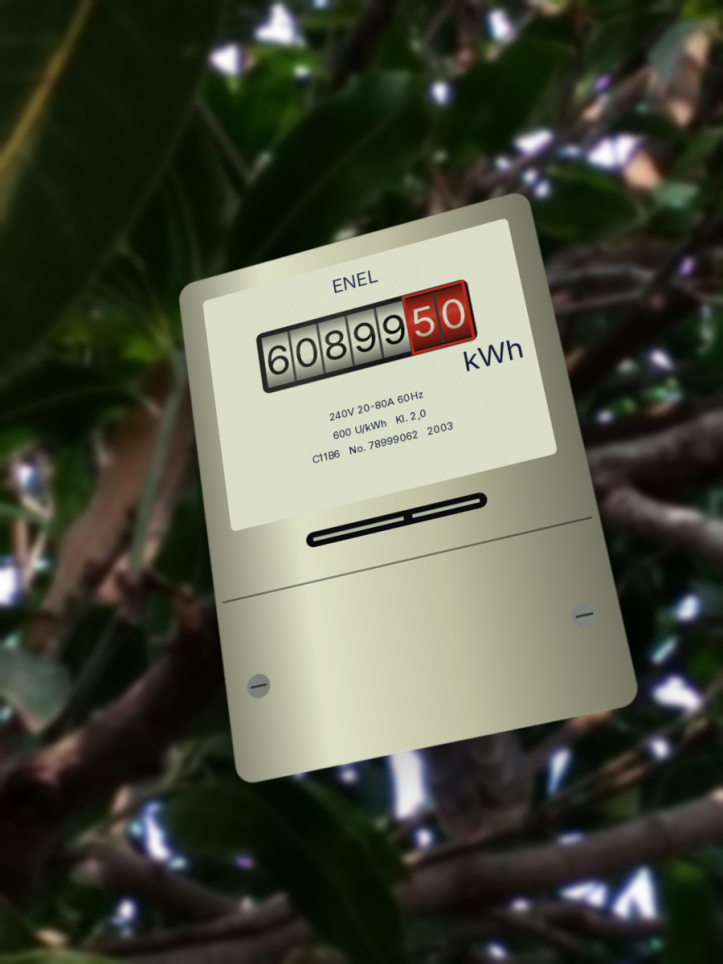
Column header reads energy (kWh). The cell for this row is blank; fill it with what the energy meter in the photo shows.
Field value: 60899.50 kWh
